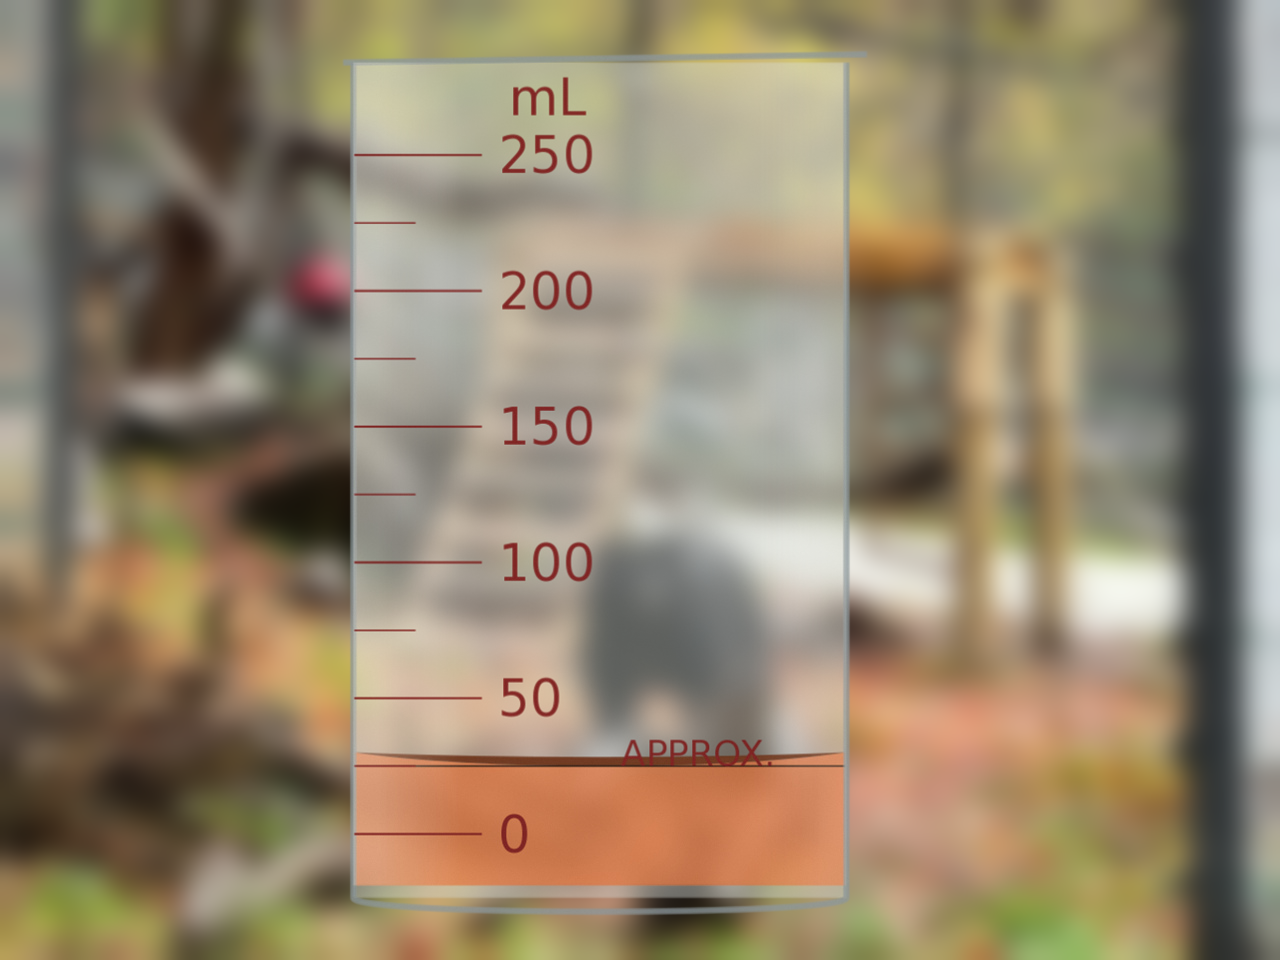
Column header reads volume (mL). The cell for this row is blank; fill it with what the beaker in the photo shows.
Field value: 25 mL
